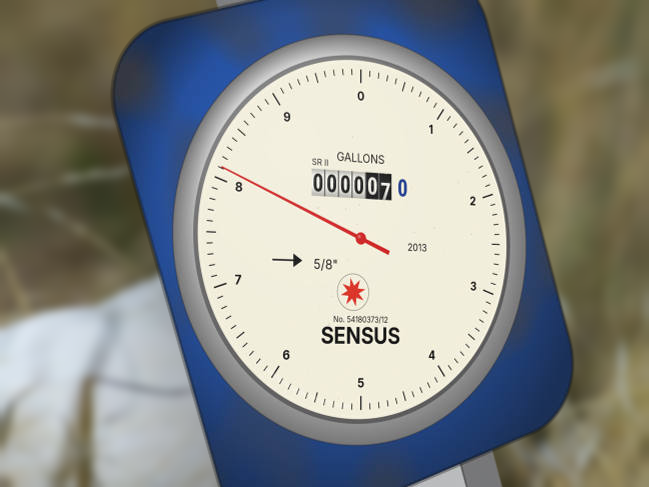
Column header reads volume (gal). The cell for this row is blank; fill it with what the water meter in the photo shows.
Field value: 68.1 gal
